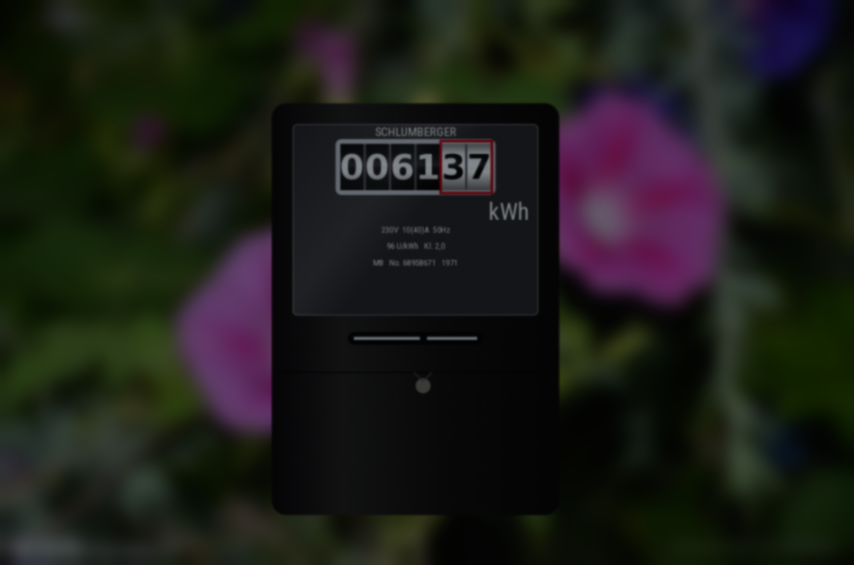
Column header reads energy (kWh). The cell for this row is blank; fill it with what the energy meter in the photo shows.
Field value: 61.37 kWh
